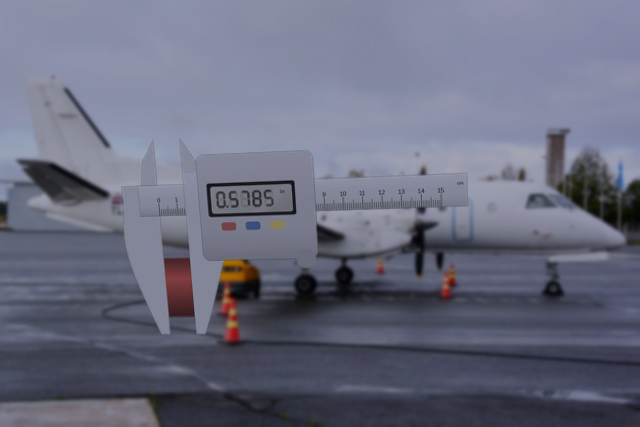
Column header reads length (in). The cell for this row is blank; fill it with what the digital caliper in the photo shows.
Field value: 0.5785 in
